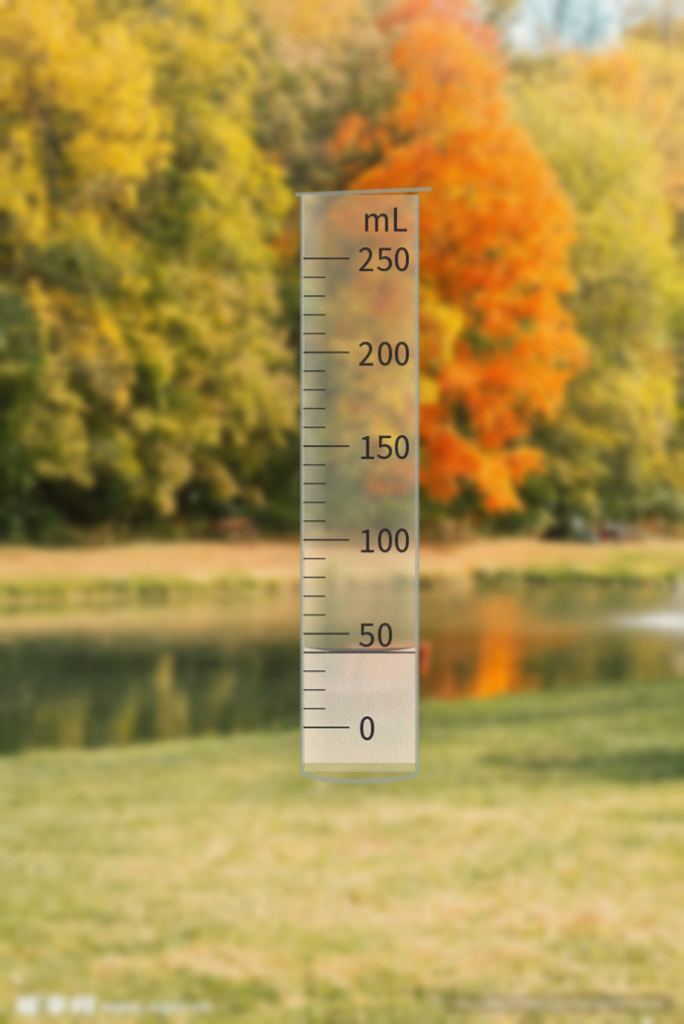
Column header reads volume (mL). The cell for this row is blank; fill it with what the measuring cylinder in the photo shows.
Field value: 40 mL
